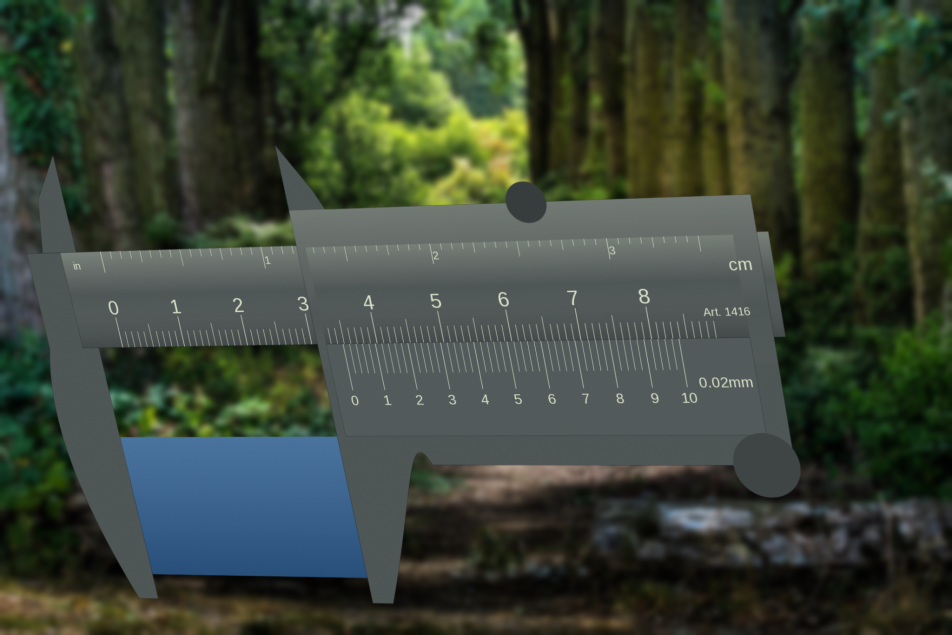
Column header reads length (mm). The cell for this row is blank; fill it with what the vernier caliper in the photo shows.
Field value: 34.8 mm
